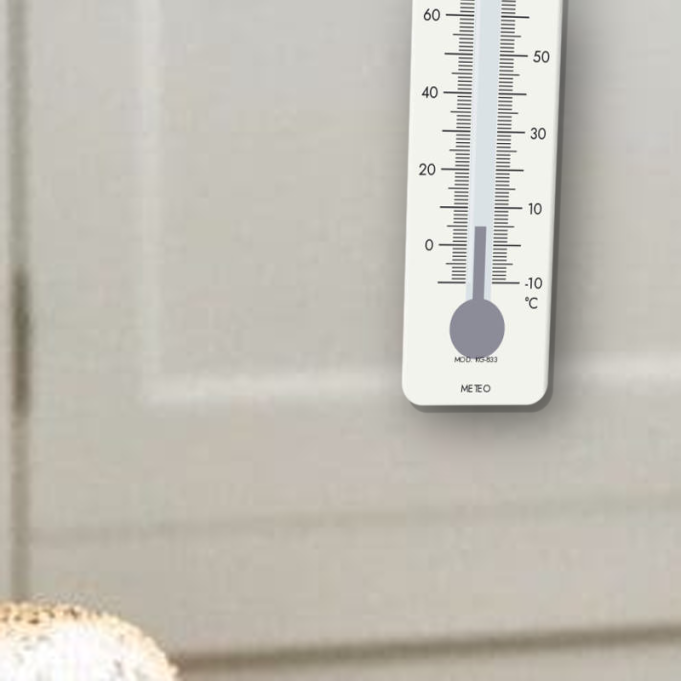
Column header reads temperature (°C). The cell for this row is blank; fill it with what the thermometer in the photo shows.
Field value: 5 °C
